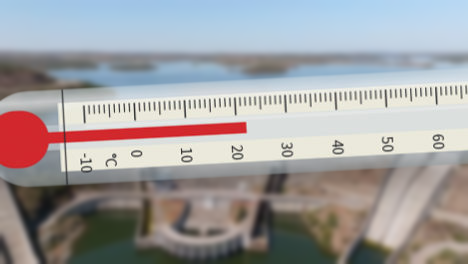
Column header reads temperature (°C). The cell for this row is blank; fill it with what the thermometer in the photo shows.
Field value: 22 °C
